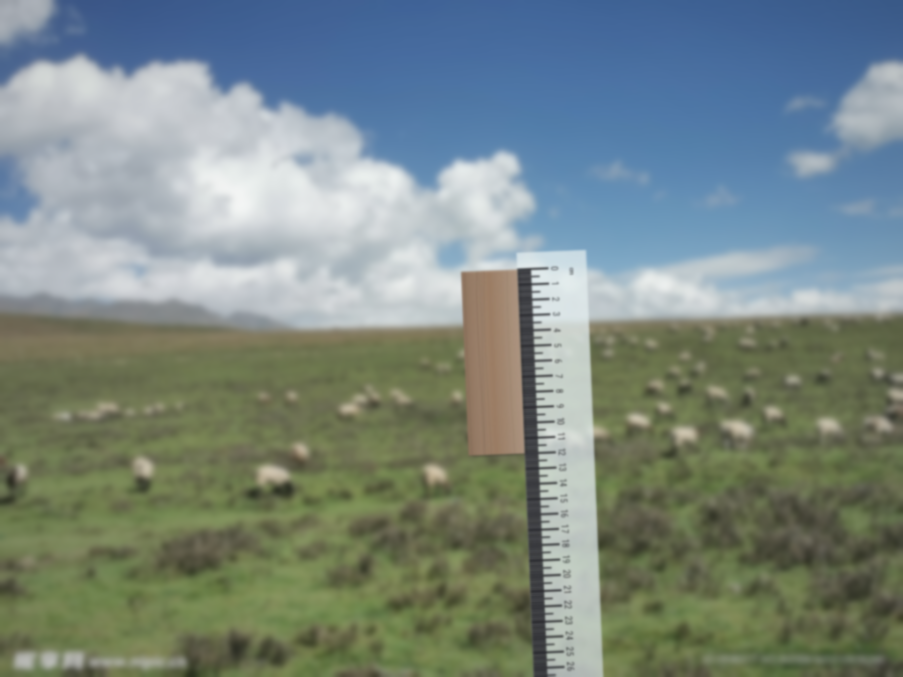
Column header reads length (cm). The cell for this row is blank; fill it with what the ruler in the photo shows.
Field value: 12 cm
